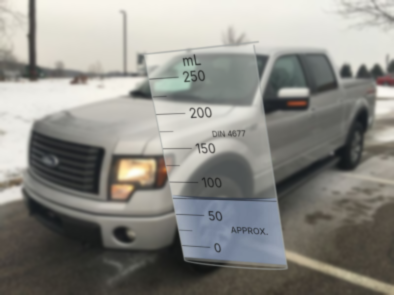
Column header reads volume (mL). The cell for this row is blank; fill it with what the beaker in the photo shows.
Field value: 75 mL
